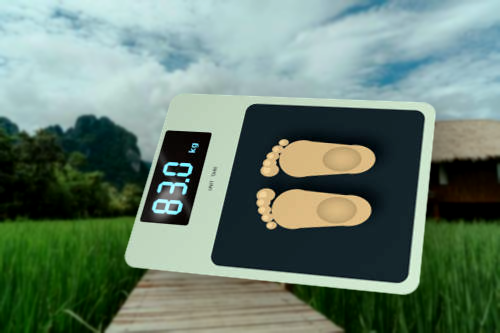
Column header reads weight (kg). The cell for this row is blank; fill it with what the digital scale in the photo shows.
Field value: 83.0 kg
